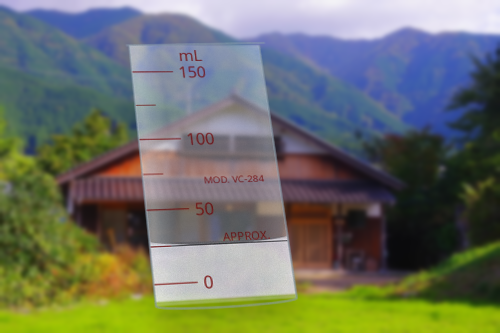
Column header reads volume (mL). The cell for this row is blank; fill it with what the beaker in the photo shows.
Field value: 25 mL
